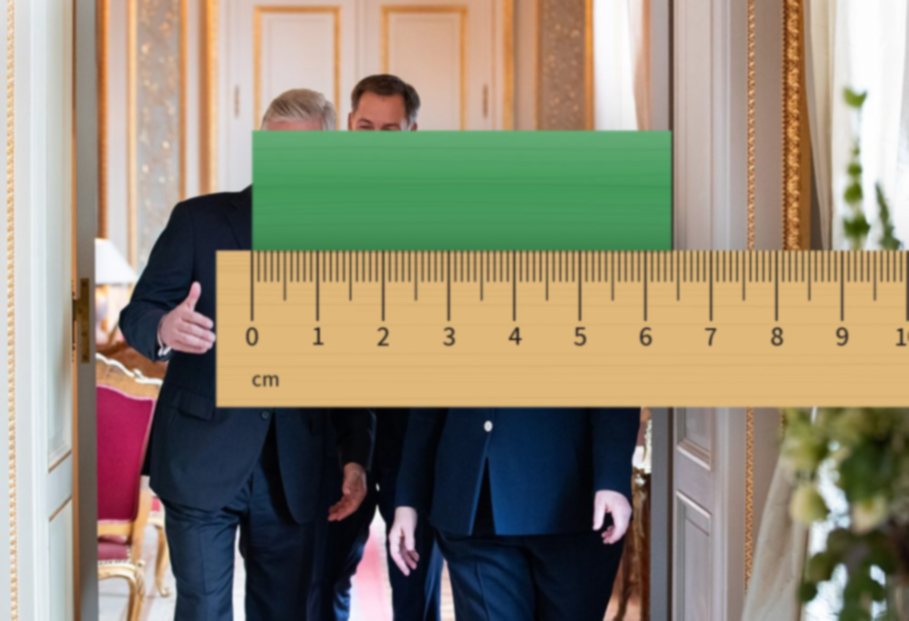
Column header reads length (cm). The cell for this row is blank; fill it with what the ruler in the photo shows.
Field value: 6.4 cm
